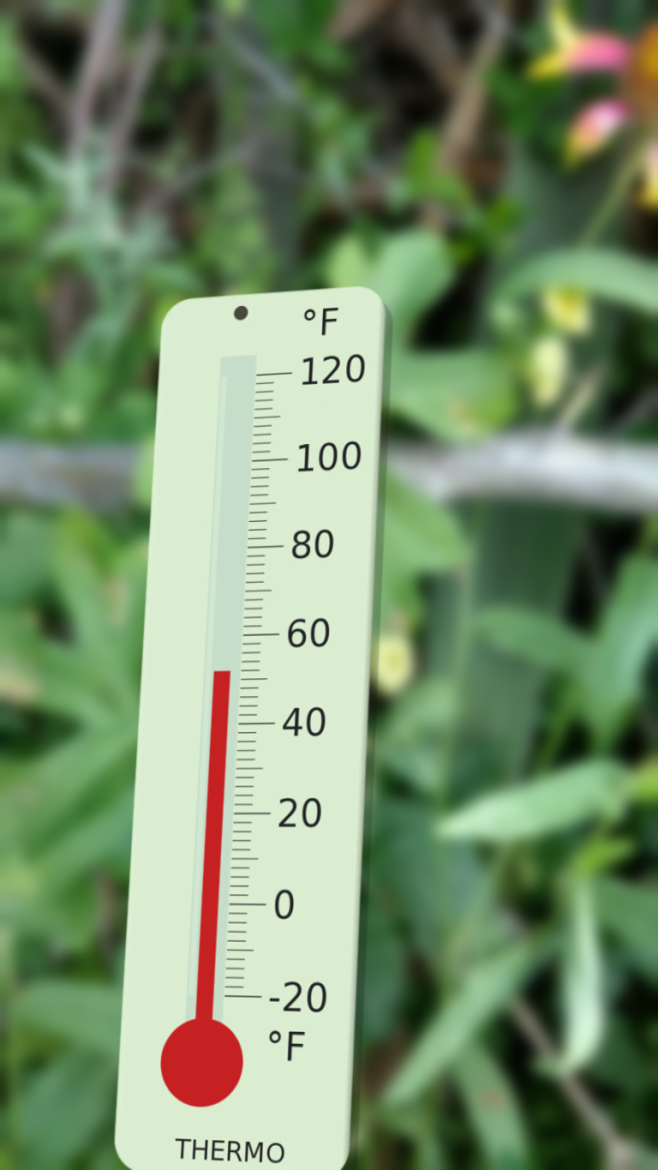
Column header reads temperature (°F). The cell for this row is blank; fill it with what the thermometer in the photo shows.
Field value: 52 °F
